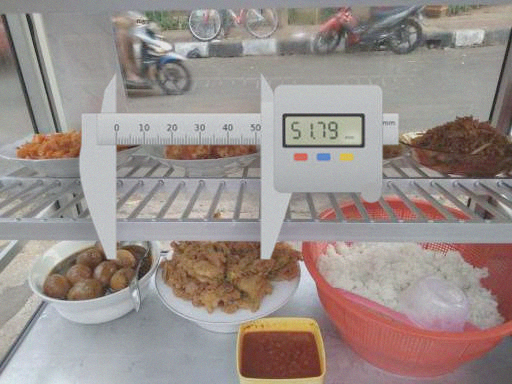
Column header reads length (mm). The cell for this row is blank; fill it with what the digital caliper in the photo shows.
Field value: 51.79 mm
